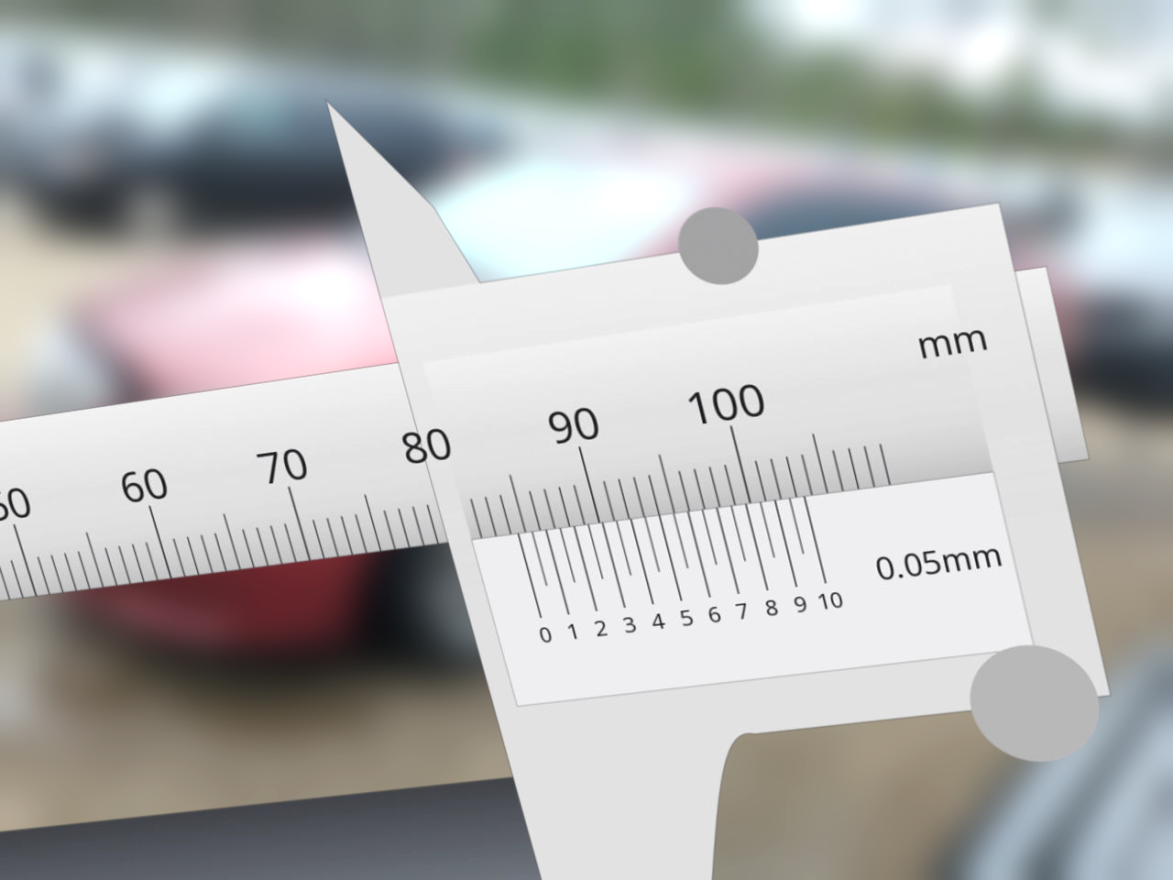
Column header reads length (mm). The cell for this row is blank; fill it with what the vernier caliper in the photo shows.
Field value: 84.5 mm
